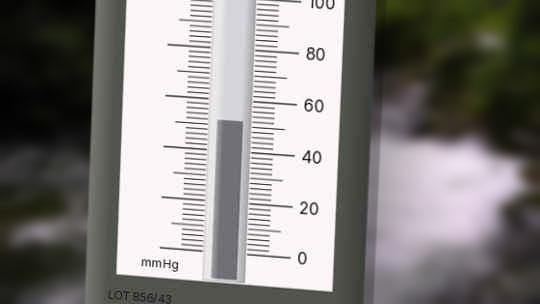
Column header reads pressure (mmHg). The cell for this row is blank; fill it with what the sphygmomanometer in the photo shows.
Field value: 52 mmHg
